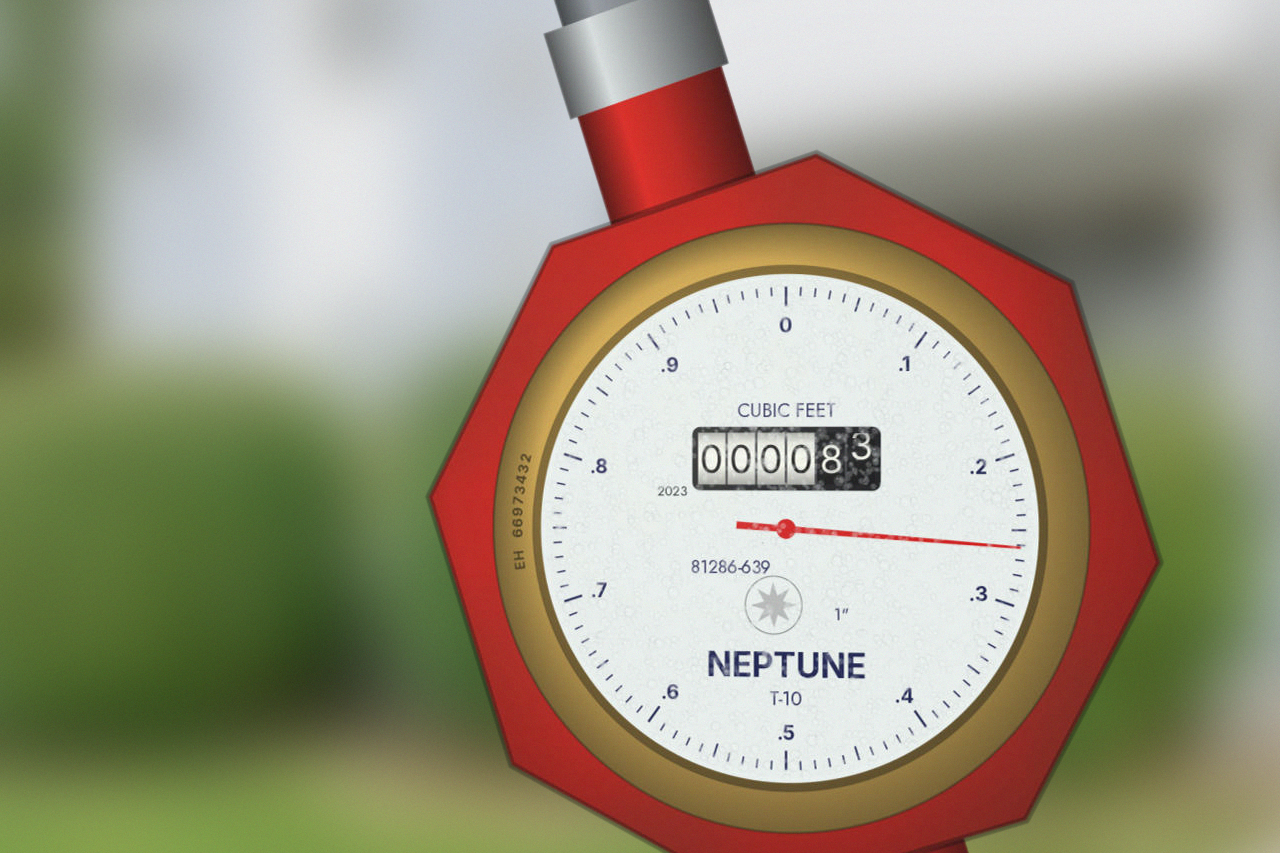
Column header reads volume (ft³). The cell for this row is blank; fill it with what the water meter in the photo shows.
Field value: 83.26 ft³
